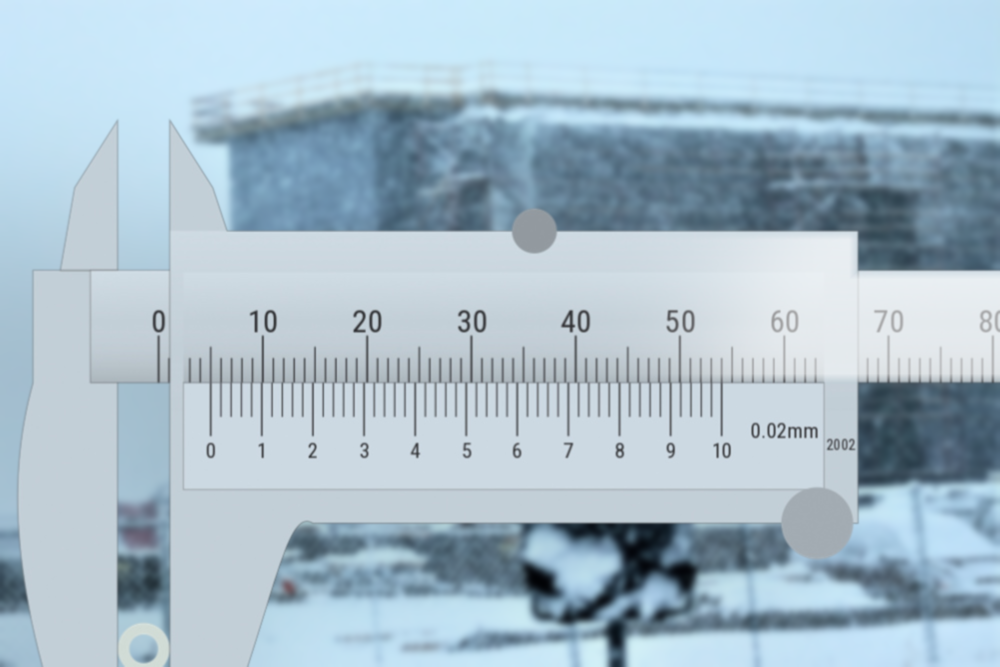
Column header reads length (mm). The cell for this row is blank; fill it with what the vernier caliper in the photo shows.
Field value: 5.0 mm
